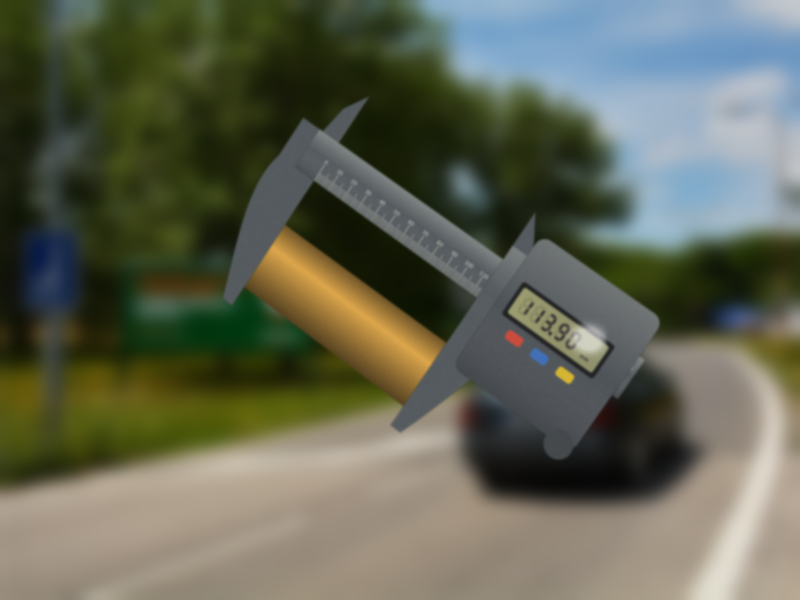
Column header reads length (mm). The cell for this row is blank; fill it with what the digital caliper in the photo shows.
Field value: 113.90 mm
